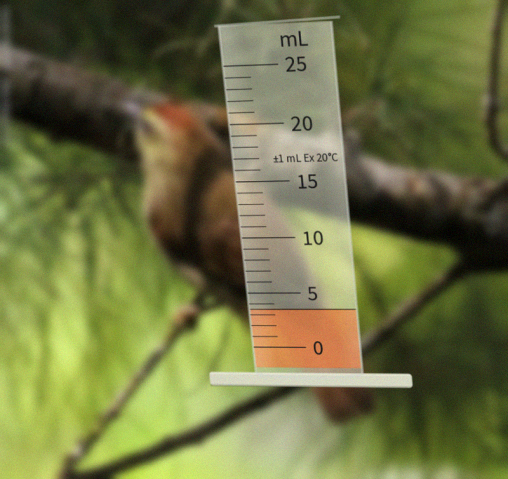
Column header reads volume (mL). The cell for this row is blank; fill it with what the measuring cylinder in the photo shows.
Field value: 3.5 mL
